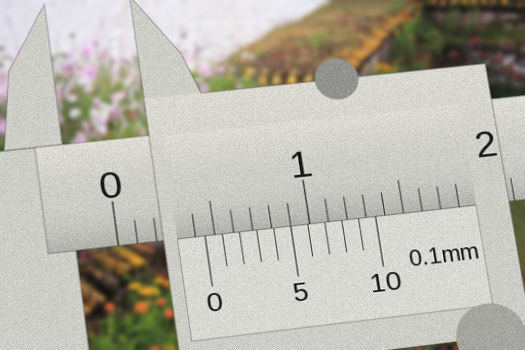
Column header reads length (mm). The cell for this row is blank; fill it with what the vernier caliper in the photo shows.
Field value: 4.5 mm
